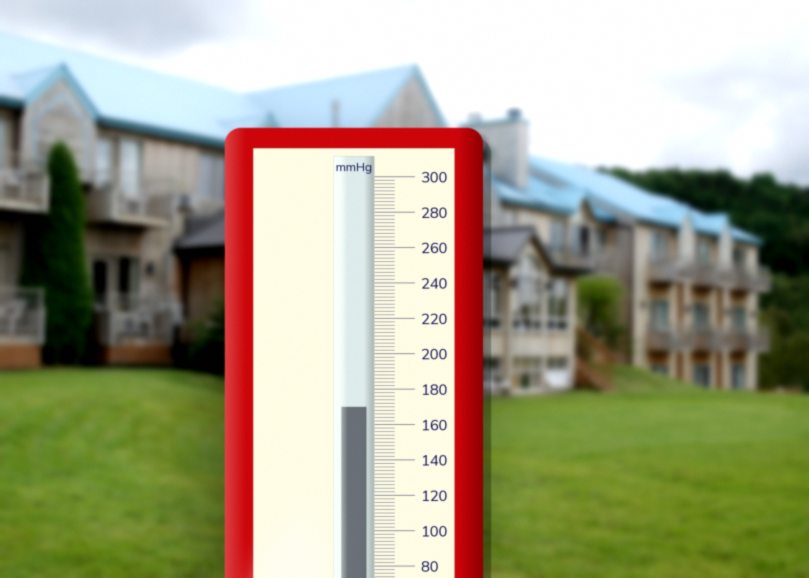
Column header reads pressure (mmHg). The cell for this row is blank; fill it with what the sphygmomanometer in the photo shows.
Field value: 170 mmHg
